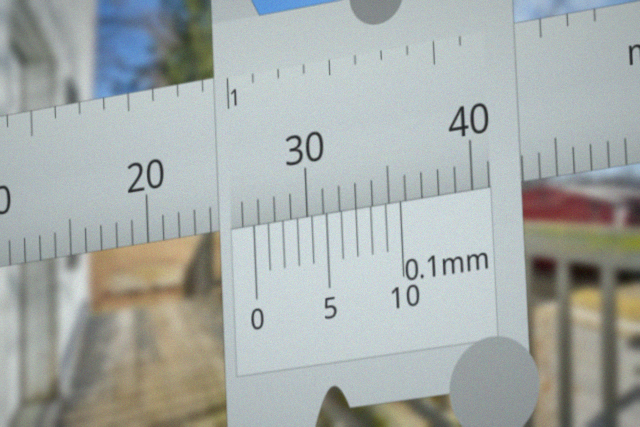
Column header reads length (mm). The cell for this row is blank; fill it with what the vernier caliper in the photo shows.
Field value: 26.7 mm
